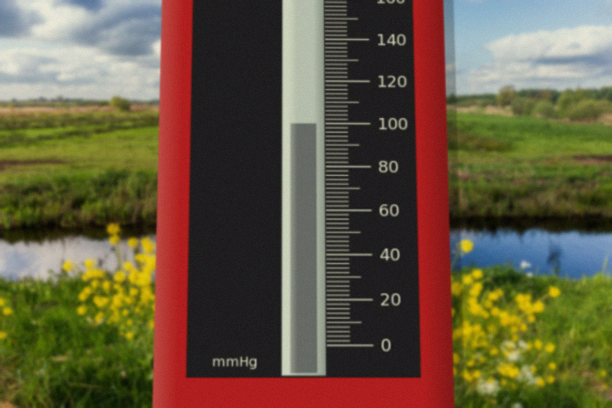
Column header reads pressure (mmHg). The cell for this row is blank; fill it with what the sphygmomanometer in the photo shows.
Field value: 100 mmHg
